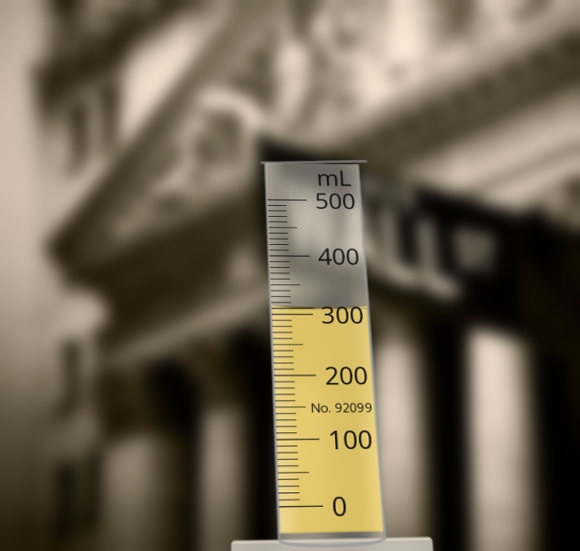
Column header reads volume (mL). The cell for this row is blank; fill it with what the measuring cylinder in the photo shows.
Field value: 310 mL
